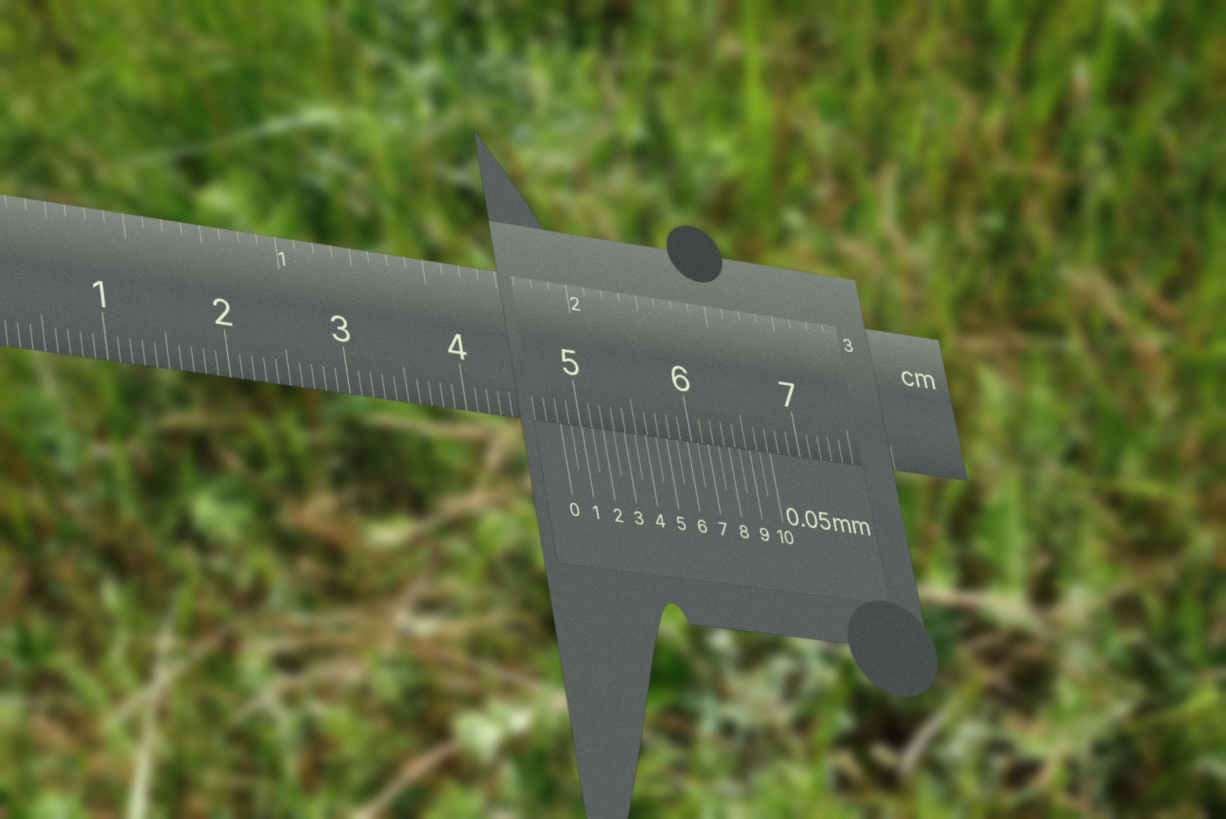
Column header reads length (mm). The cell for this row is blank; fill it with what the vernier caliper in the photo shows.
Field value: 48.2 mm
